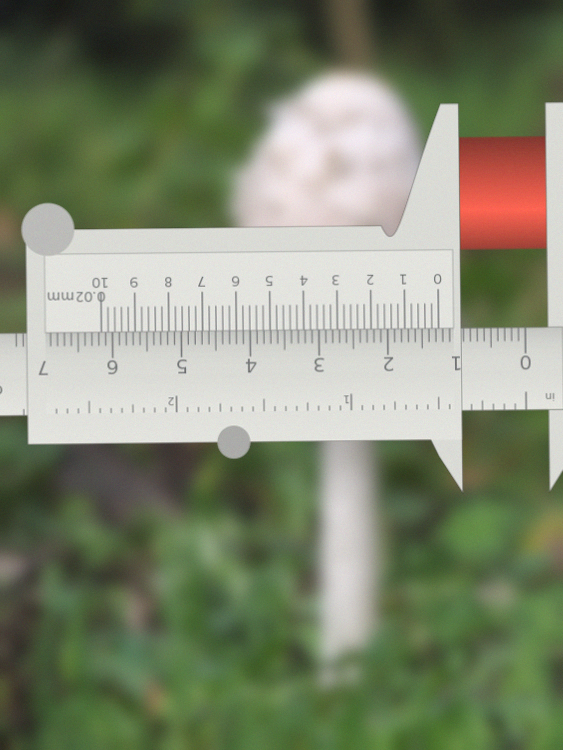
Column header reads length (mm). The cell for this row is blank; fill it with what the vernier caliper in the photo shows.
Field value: 12.6 mm
